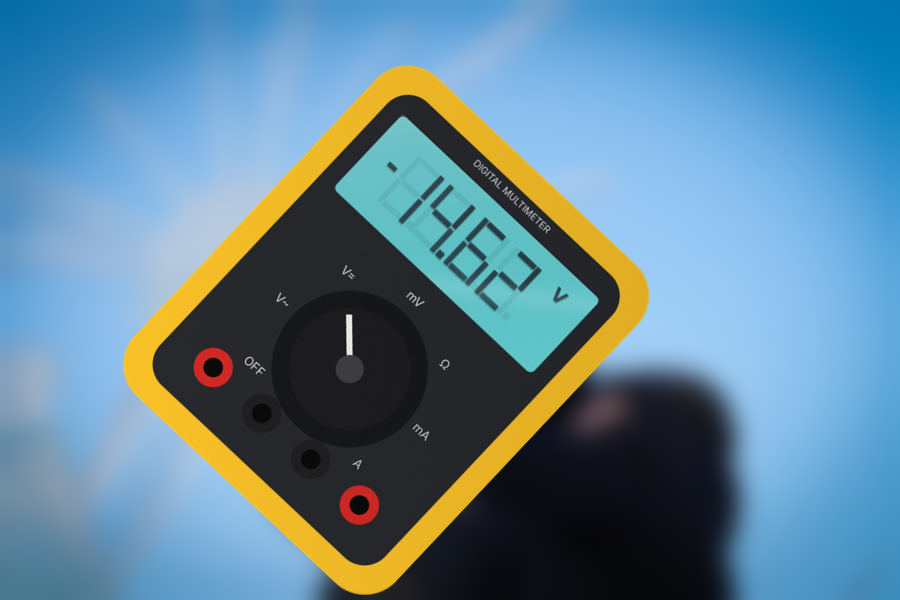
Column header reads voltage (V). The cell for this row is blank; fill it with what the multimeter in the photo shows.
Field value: -14.62 V
